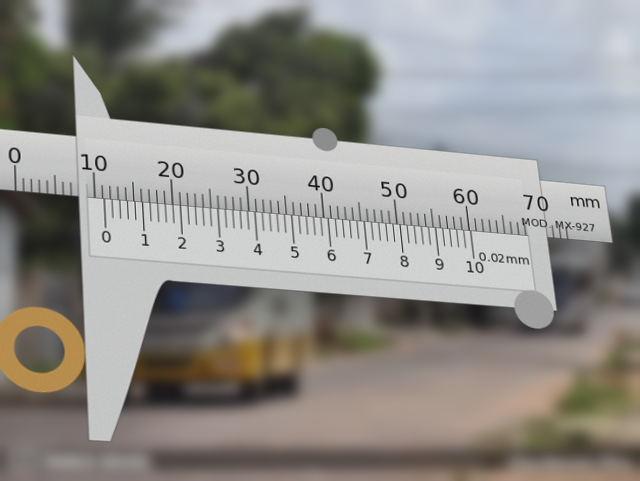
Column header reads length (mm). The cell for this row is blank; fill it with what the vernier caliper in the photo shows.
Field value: 11.2 mm
